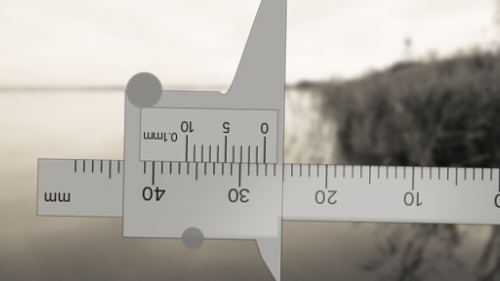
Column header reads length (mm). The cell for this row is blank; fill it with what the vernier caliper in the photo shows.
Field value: 27.2 mm
